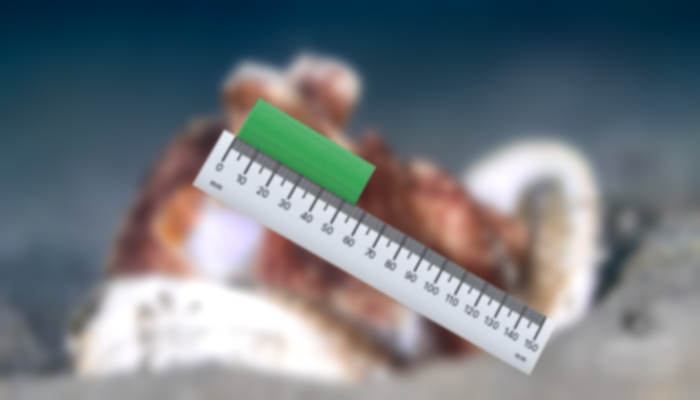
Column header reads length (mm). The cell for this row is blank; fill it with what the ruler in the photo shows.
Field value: 55 mm
